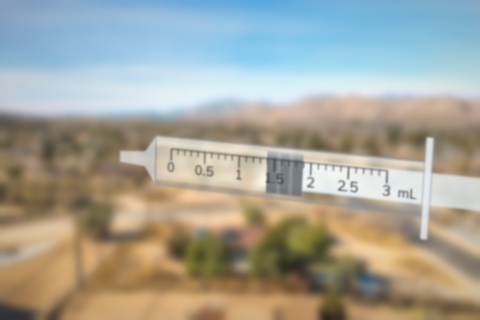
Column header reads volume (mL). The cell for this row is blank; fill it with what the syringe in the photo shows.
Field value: 1.4 mL
